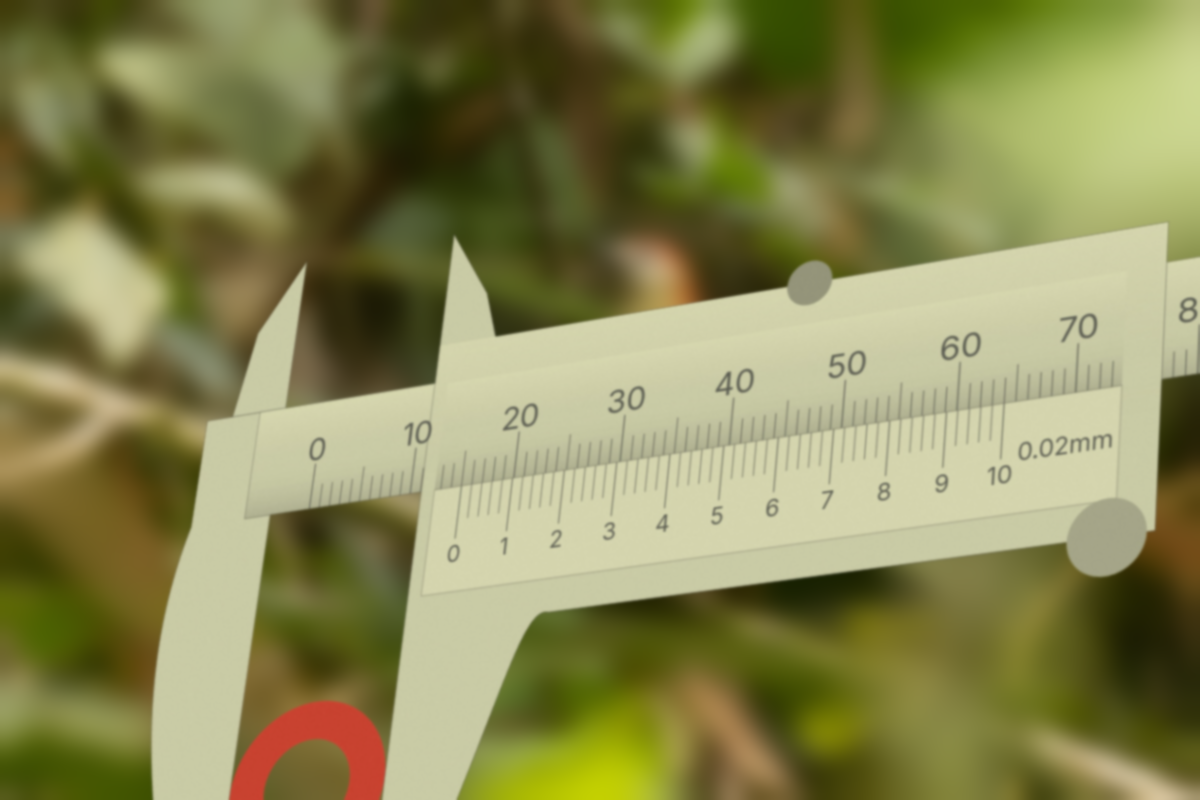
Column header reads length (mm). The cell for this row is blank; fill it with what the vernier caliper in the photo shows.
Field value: 15.0 mm
